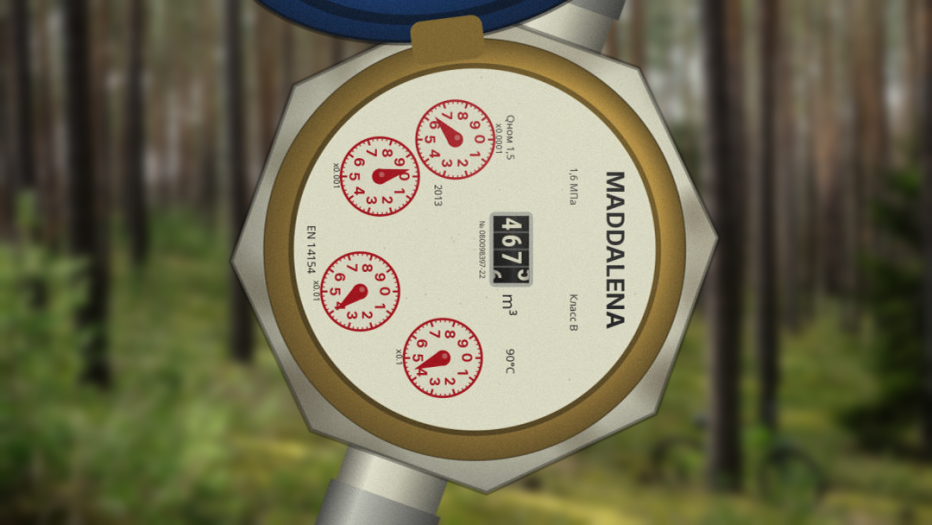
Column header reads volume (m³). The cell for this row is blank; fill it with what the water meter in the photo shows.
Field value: 4675.4396 m³
